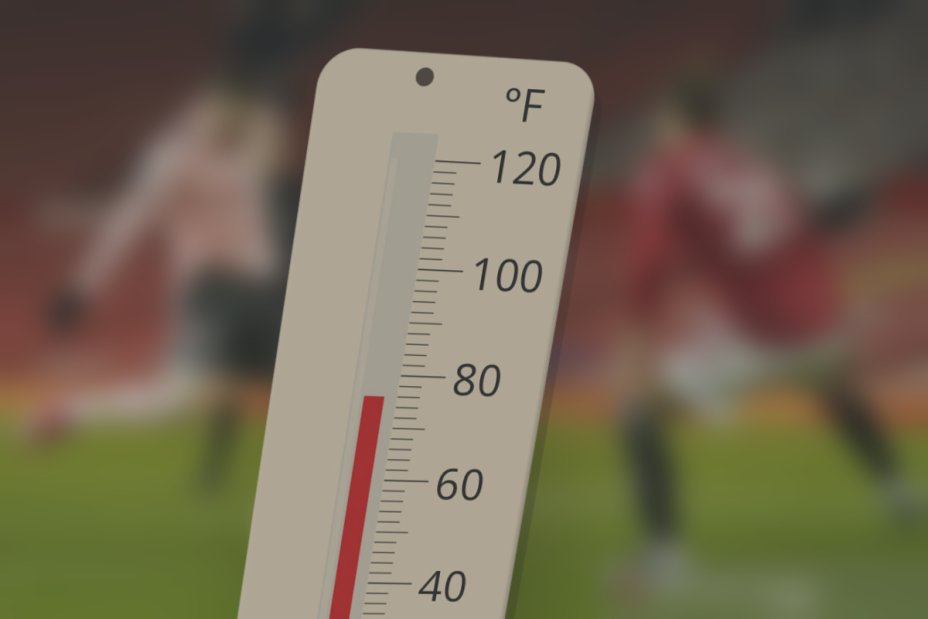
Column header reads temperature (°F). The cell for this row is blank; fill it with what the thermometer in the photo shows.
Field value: 76 °F
